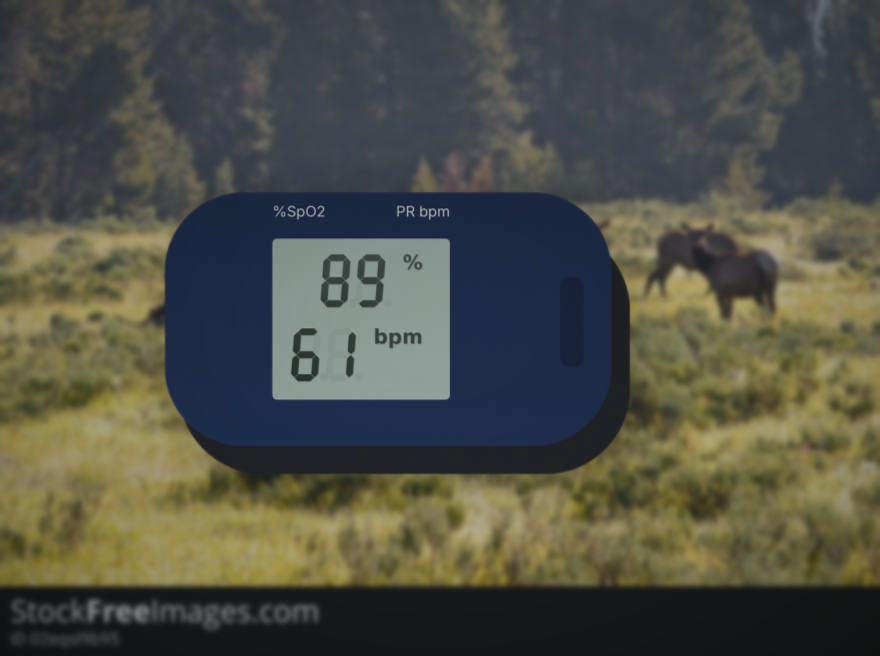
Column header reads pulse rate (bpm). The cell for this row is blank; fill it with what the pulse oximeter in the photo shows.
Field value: 61 bpm
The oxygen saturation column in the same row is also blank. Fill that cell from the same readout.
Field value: 89 %
